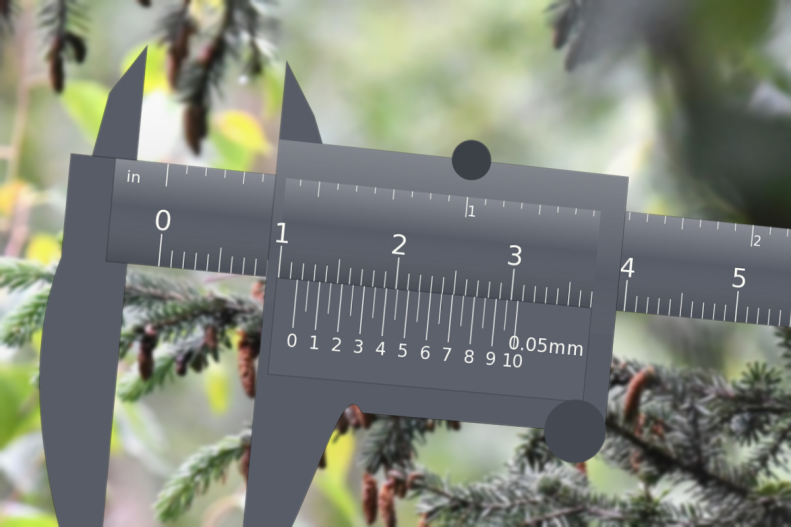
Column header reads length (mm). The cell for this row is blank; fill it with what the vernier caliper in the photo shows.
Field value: 11.6 mm
